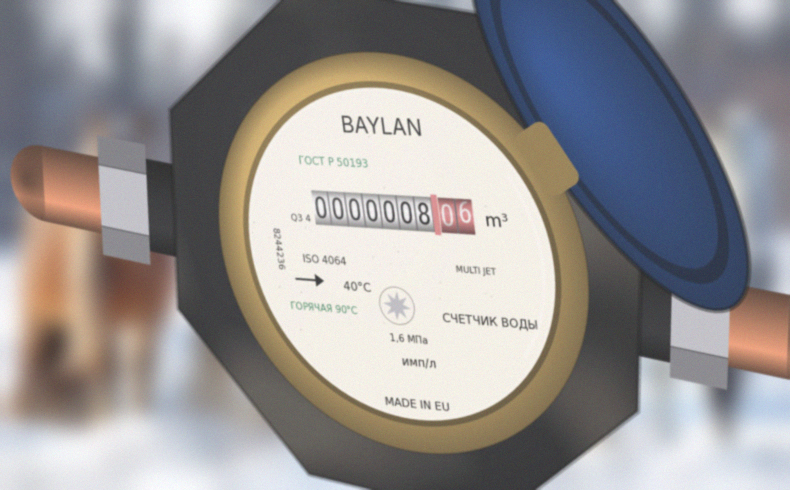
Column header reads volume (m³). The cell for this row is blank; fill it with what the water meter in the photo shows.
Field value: 8.06 m³
